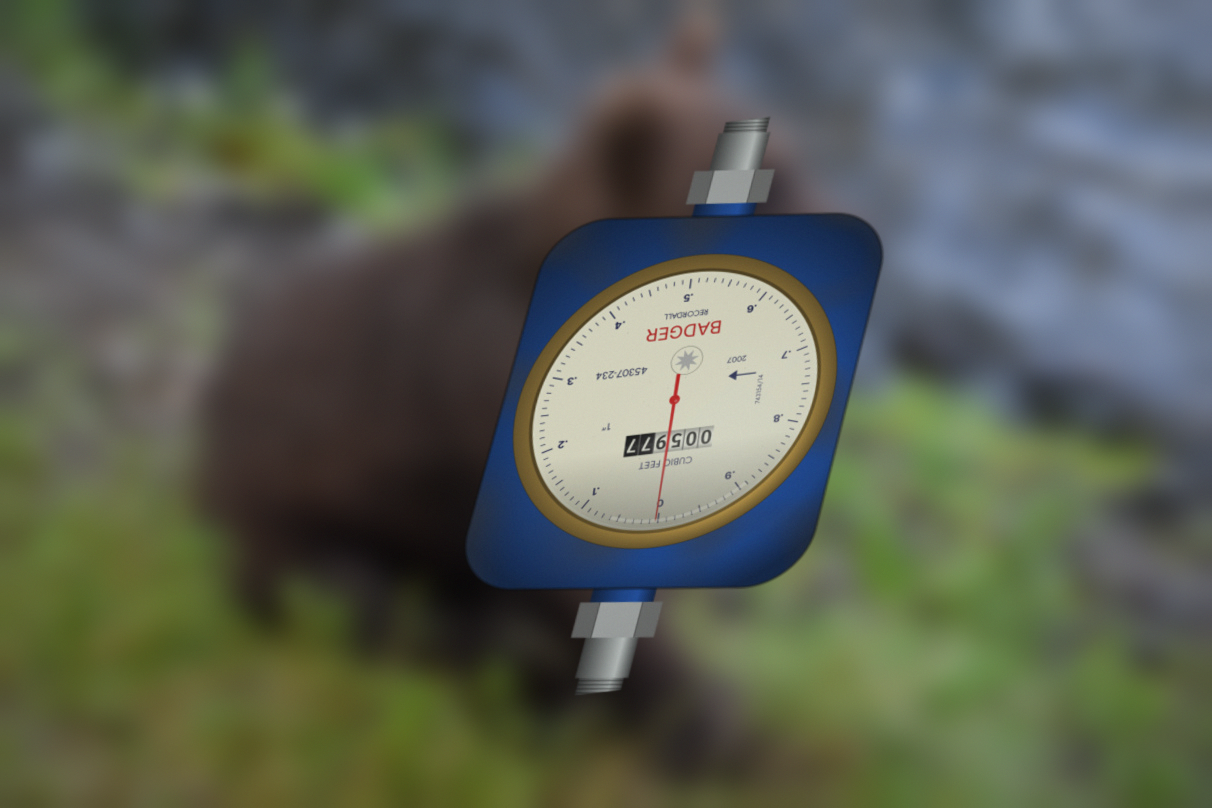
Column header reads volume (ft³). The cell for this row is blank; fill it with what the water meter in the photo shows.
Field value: 5977.00 ft³
